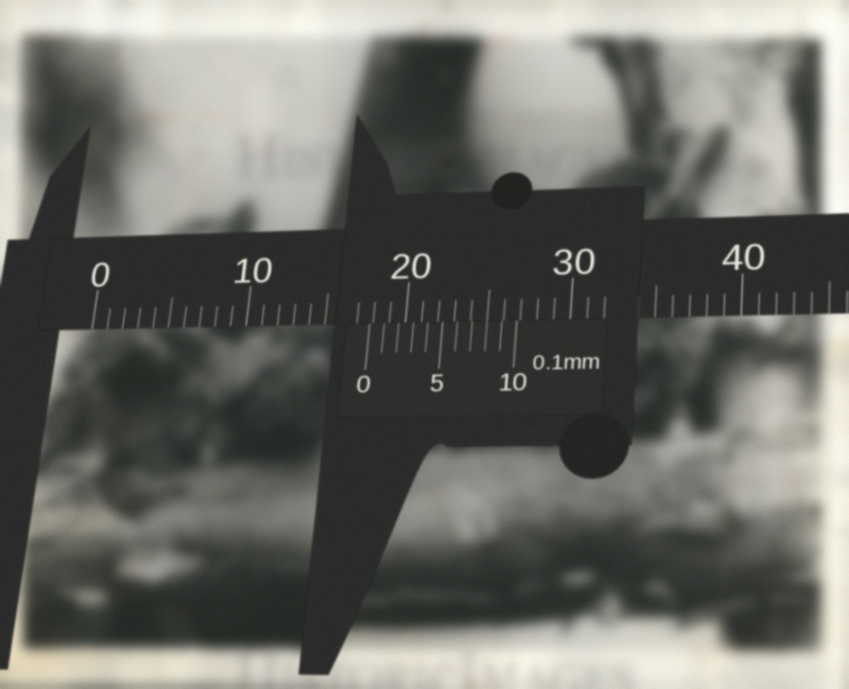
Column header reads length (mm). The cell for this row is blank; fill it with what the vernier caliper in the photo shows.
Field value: 17.8 mm
